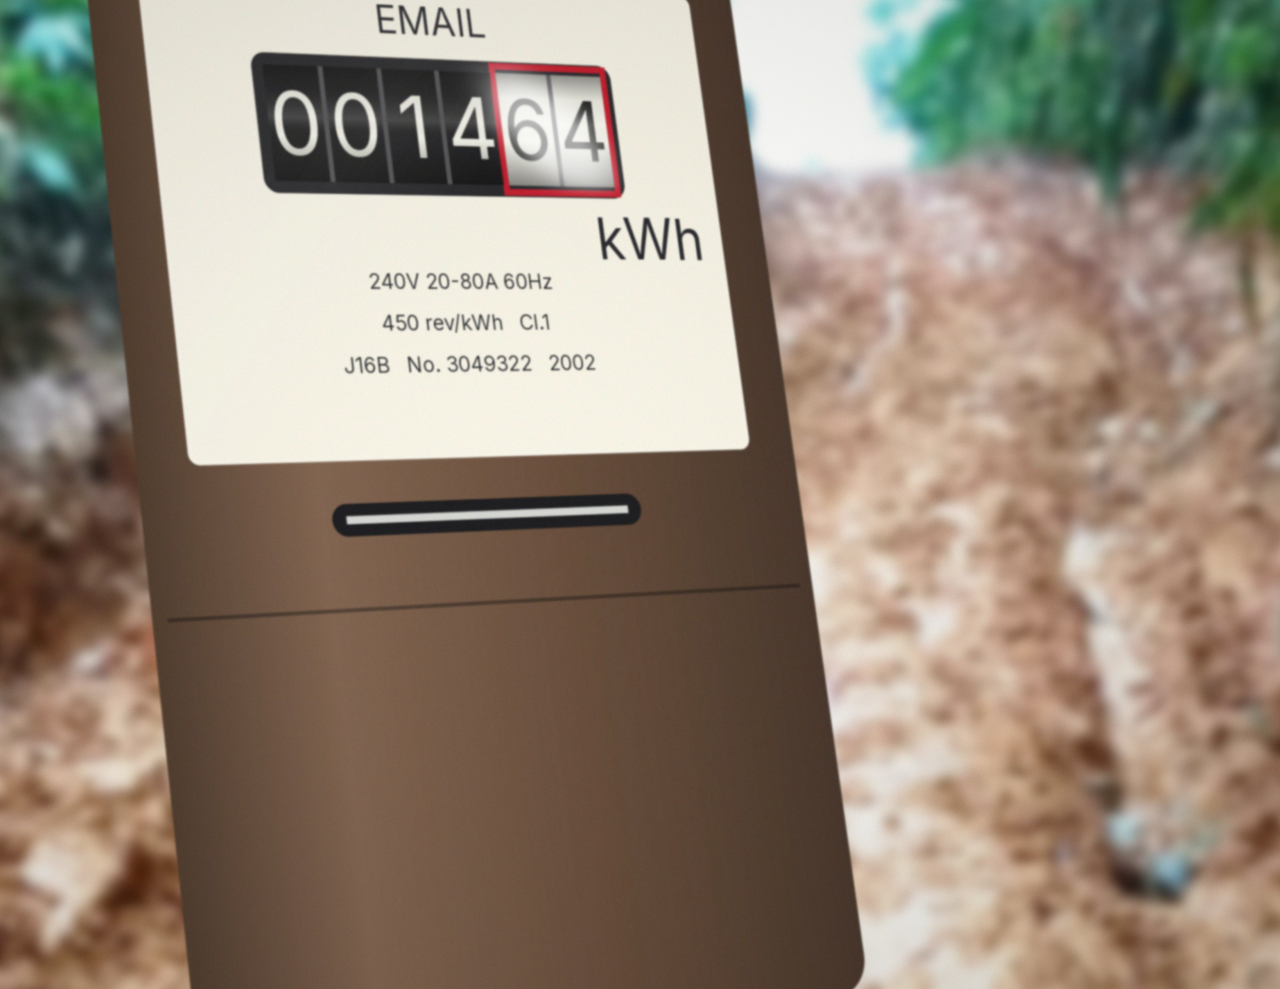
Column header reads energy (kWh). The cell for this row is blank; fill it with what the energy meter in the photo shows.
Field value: 14.64 kWh
